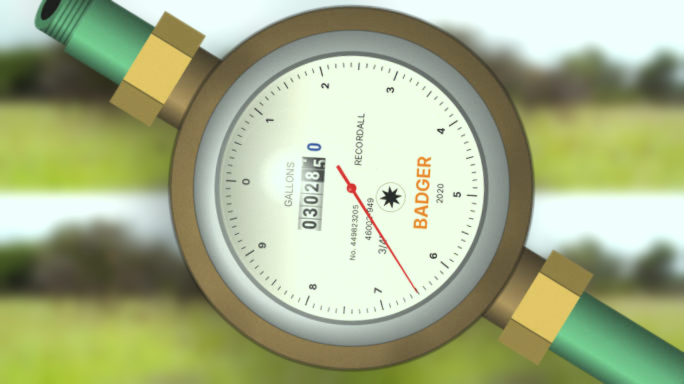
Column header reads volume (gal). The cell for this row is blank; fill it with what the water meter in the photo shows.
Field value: 302846.5 gal
